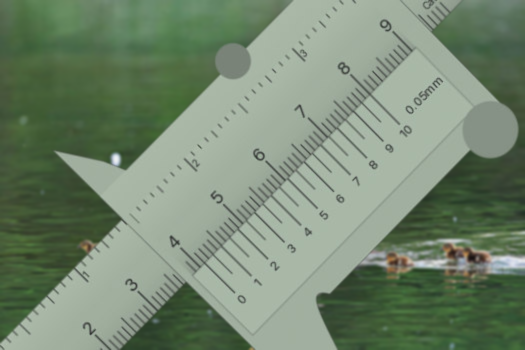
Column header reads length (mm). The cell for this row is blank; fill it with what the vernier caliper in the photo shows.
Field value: 41.0 mm
